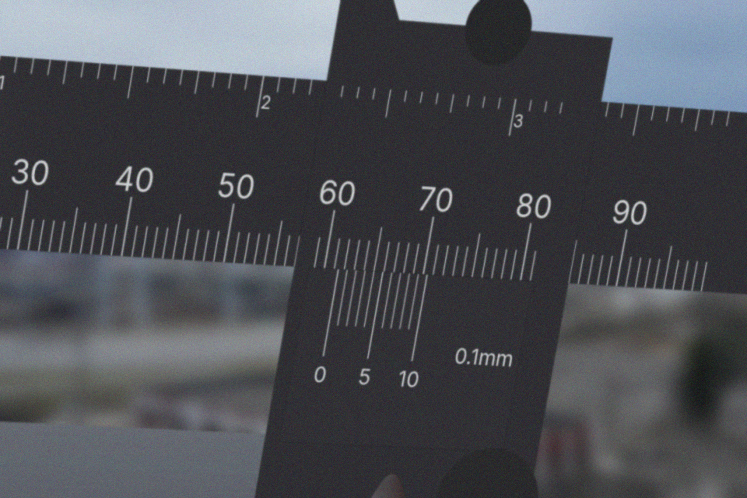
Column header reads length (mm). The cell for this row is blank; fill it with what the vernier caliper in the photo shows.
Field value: 61.4 mm
